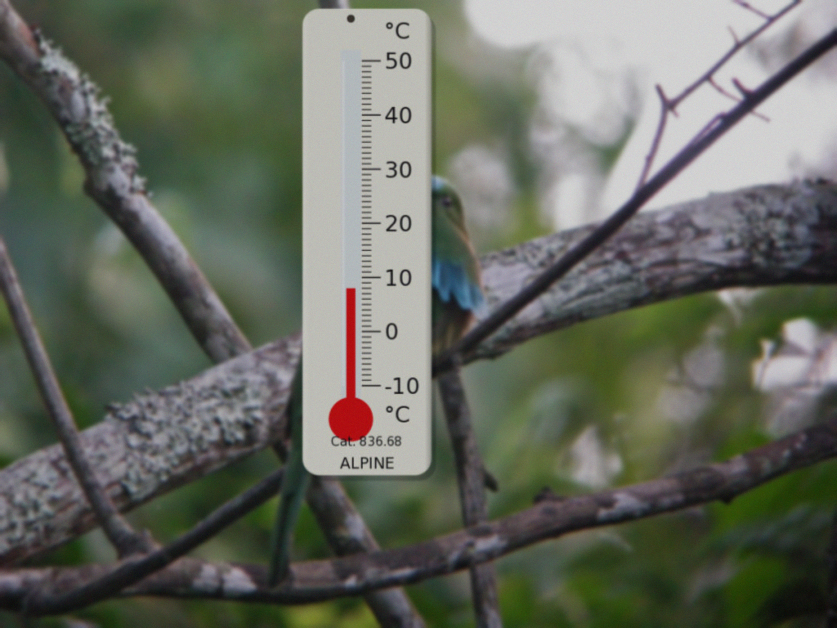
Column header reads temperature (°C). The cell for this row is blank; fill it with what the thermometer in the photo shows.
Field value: 8 °C
